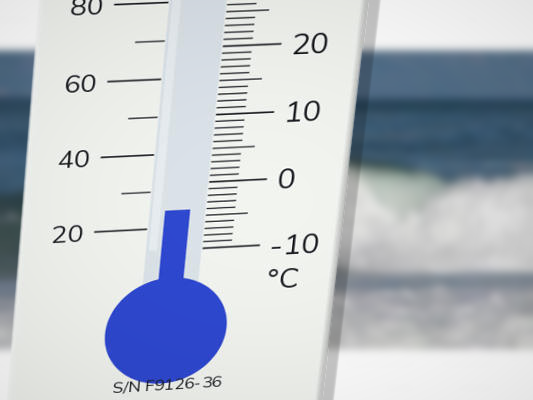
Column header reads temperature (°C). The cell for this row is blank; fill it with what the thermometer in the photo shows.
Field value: -4 °C
